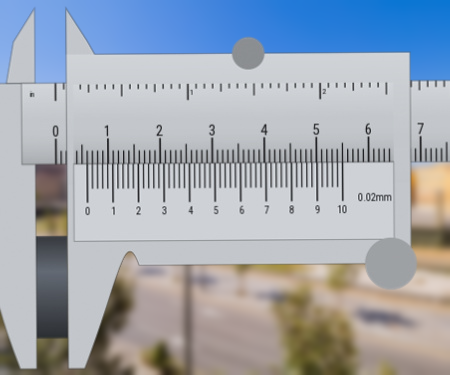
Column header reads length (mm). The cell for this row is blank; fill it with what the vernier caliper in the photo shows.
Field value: 6.0 mm
